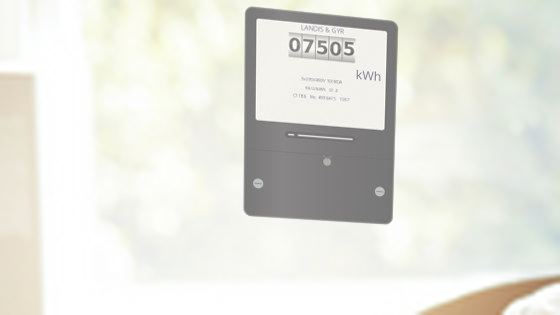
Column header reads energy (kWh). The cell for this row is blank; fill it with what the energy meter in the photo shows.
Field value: 7505 kWh
